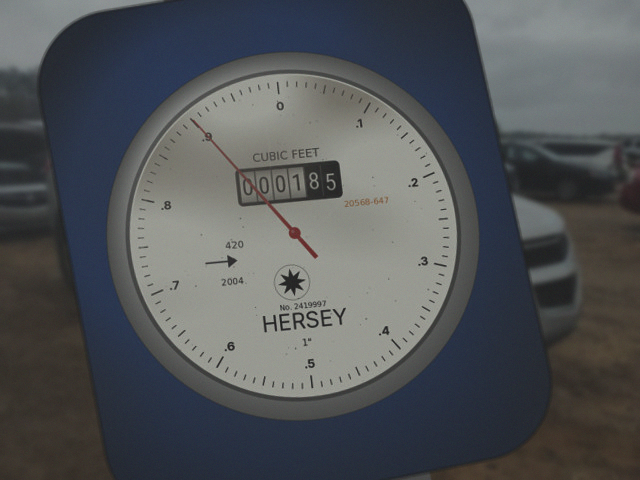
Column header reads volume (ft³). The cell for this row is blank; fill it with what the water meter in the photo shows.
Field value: 184.90 ft³
